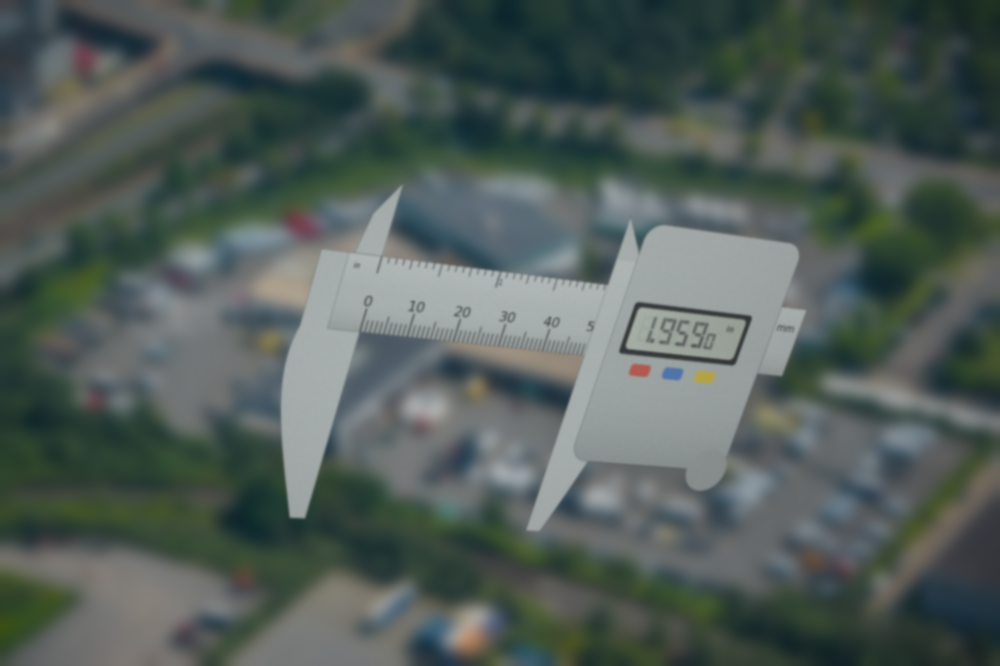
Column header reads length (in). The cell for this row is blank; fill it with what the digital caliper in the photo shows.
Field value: 1.9590 in
